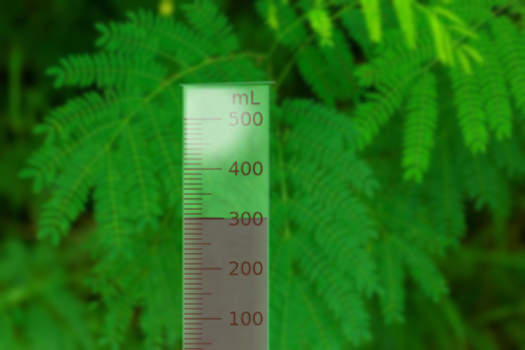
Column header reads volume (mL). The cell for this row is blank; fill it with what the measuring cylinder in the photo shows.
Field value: 300 mL
